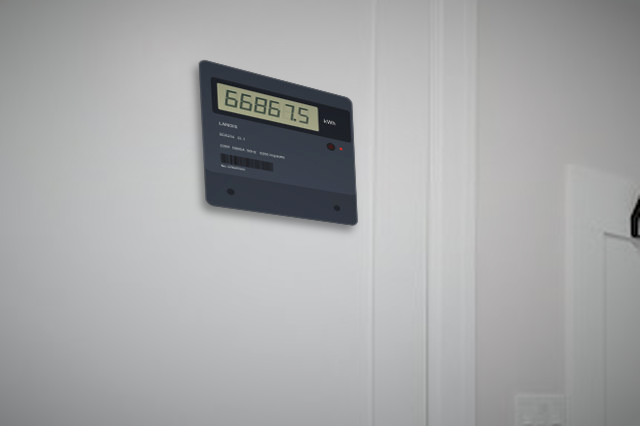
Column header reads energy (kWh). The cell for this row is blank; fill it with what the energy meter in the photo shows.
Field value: 66867.5 kWh
